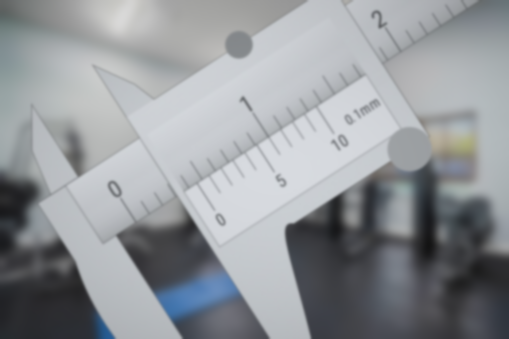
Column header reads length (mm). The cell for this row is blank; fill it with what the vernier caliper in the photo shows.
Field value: 4.6 mm
